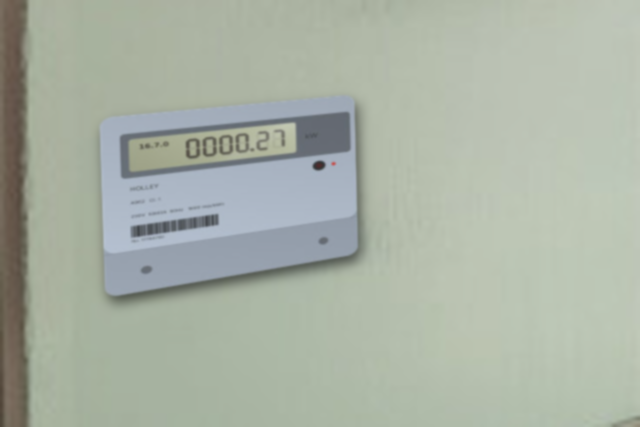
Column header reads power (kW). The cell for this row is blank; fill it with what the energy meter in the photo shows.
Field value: 0.27 kW
